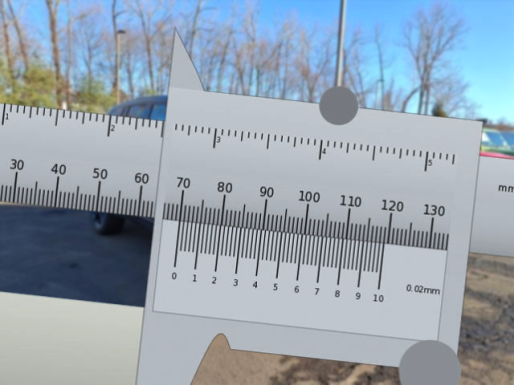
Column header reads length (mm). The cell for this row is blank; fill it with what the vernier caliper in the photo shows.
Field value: 70.0 mm
